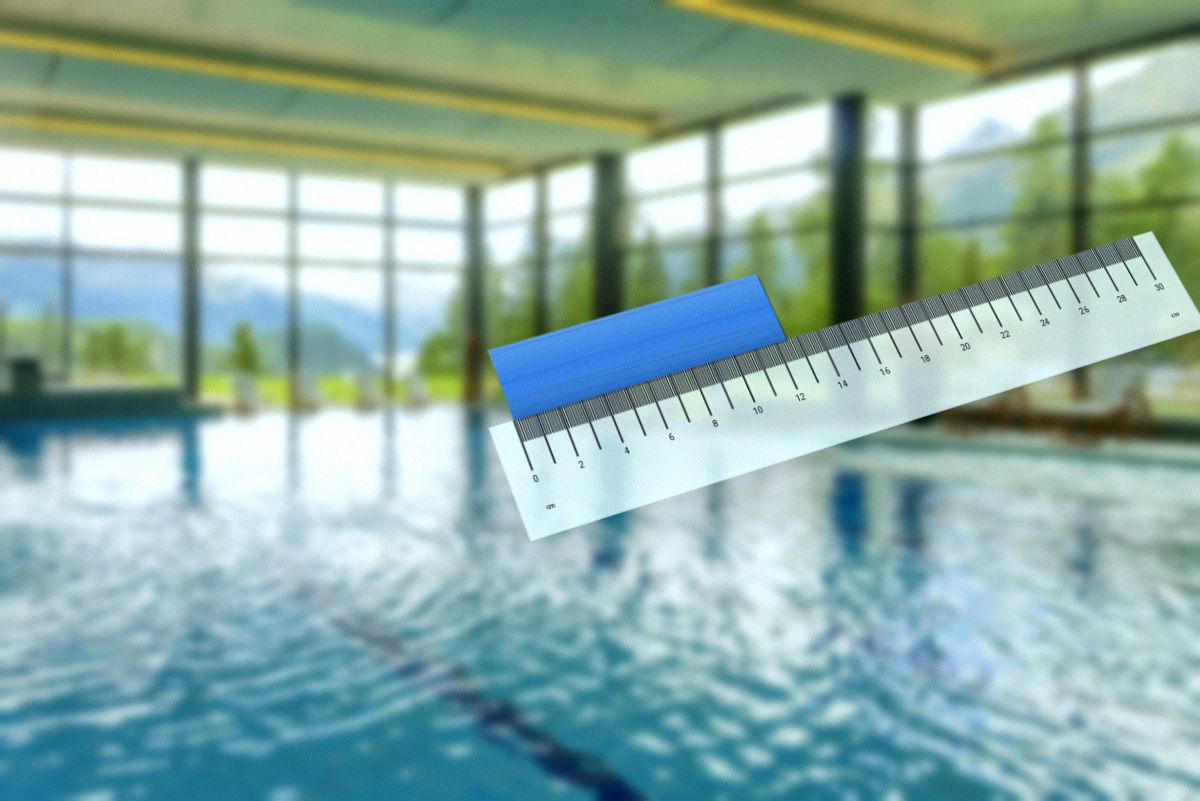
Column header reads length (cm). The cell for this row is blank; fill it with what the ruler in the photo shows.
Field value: 12.5 cm
